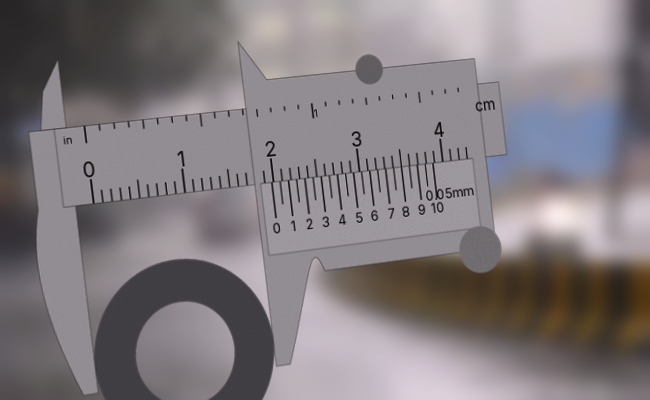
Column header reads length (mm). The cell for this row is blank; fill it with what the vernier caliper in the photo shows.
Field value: 19.8 mm
